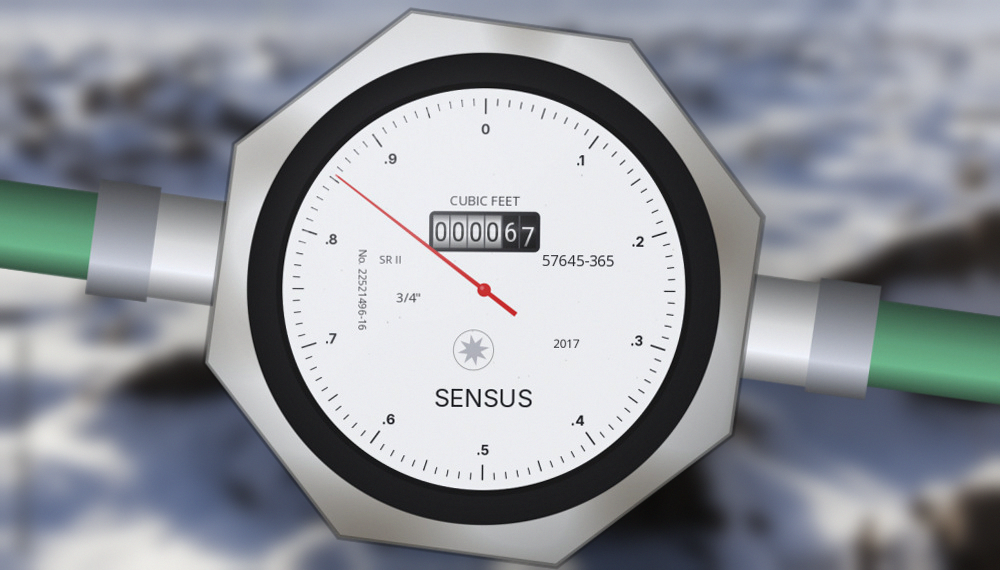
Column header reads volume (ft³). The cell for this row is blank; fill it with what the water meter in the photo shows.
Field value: 66.85 ft³
